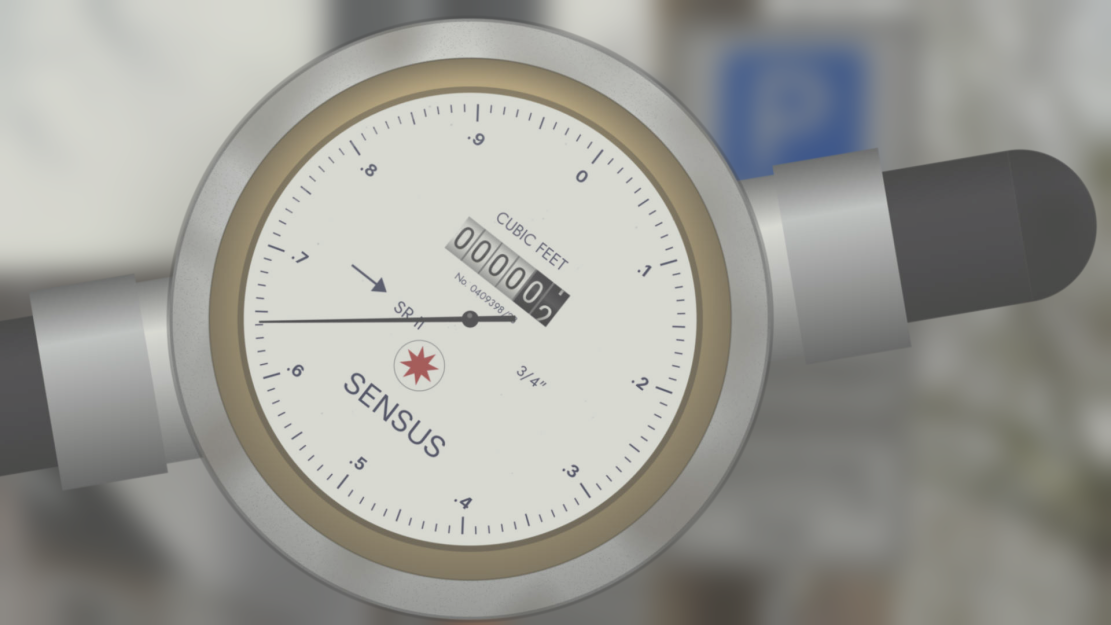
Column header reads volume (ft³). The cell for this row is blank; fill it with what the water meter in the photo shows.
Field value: 1.64 ft³
